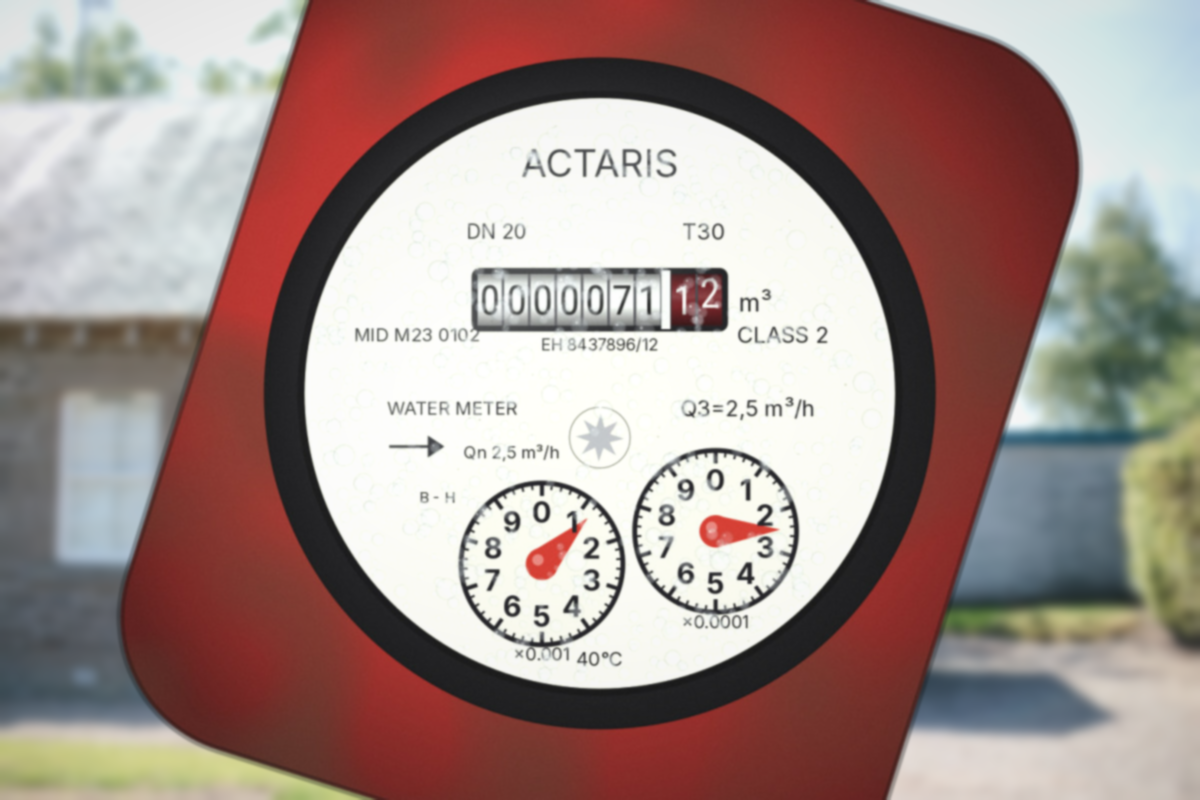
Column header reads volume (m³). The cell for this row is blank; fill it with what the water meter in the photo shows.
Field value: 71.1212 m³
